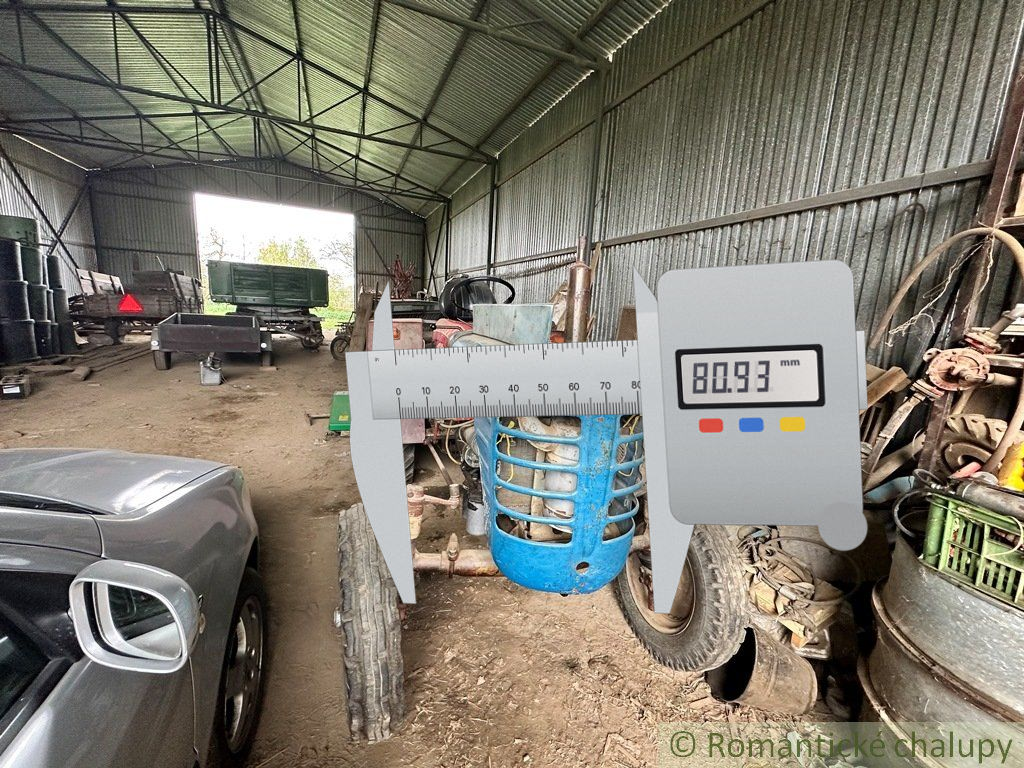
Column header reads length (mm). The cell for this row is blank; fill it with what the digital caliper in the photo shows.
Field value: 80.93 mm
